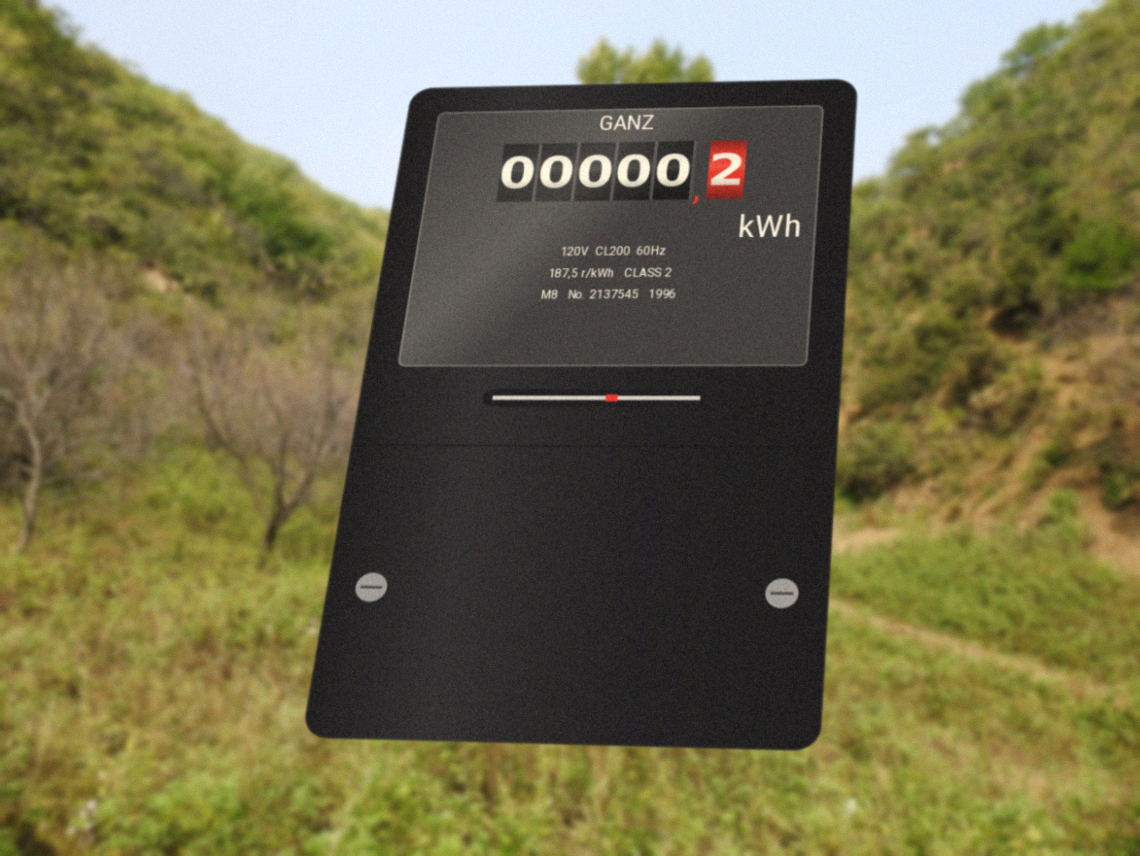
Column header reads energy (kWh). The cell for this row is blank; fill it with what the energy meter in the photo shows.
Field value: 0.2 kWh
